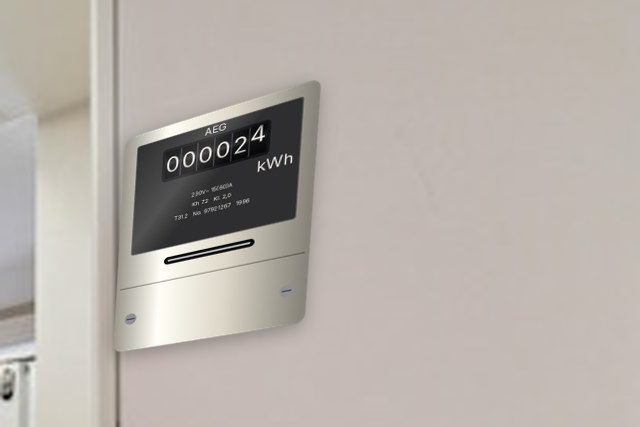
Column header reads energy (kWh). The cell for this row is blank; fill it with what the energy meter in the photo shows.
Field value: 24 kWh
